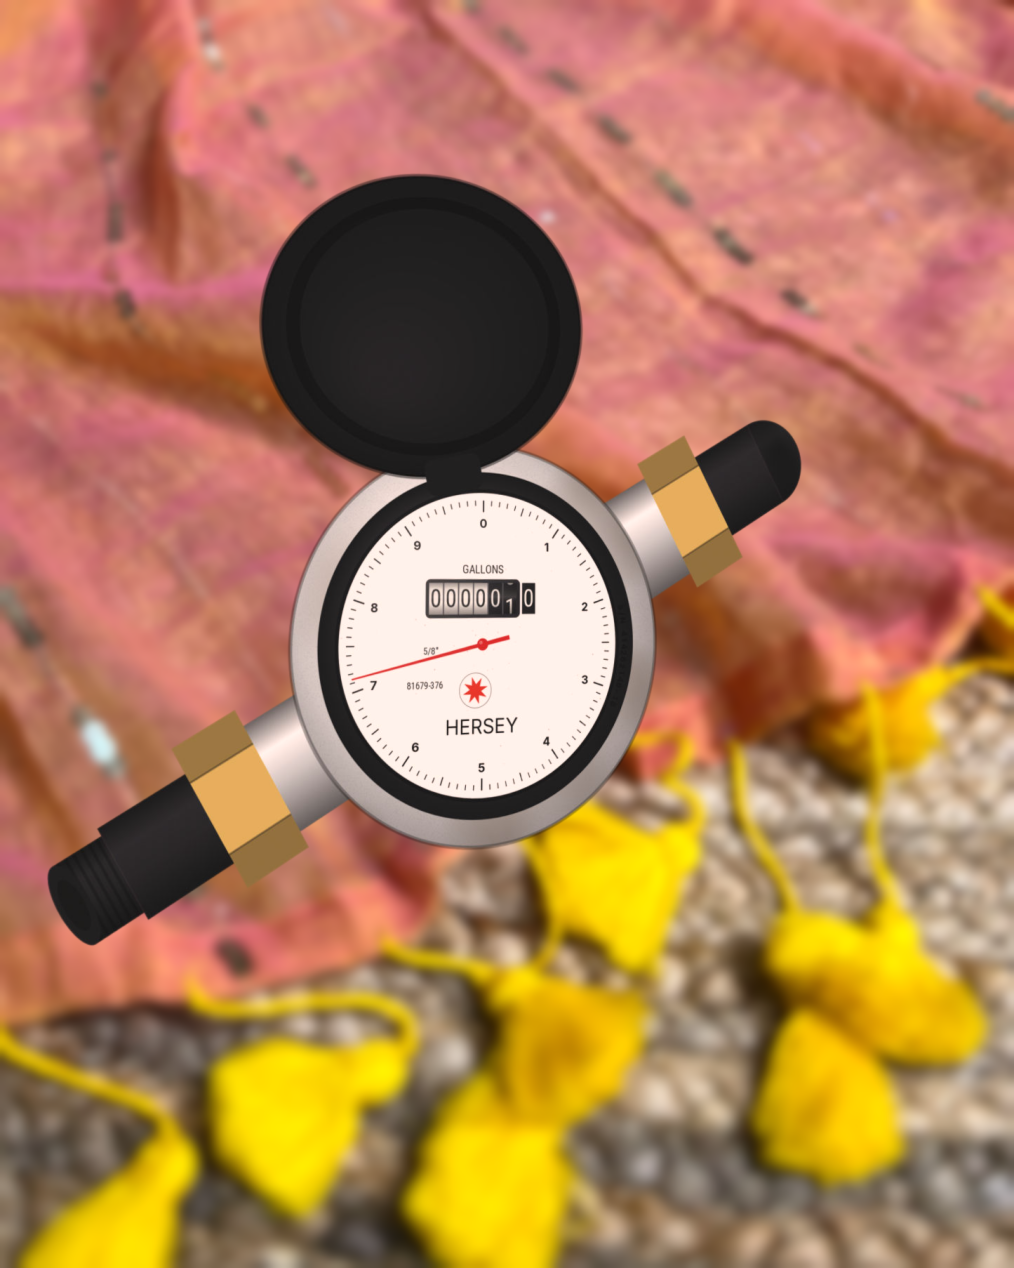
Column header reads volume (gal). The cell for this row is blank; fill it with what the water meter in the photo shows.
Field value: 7.1 gal
